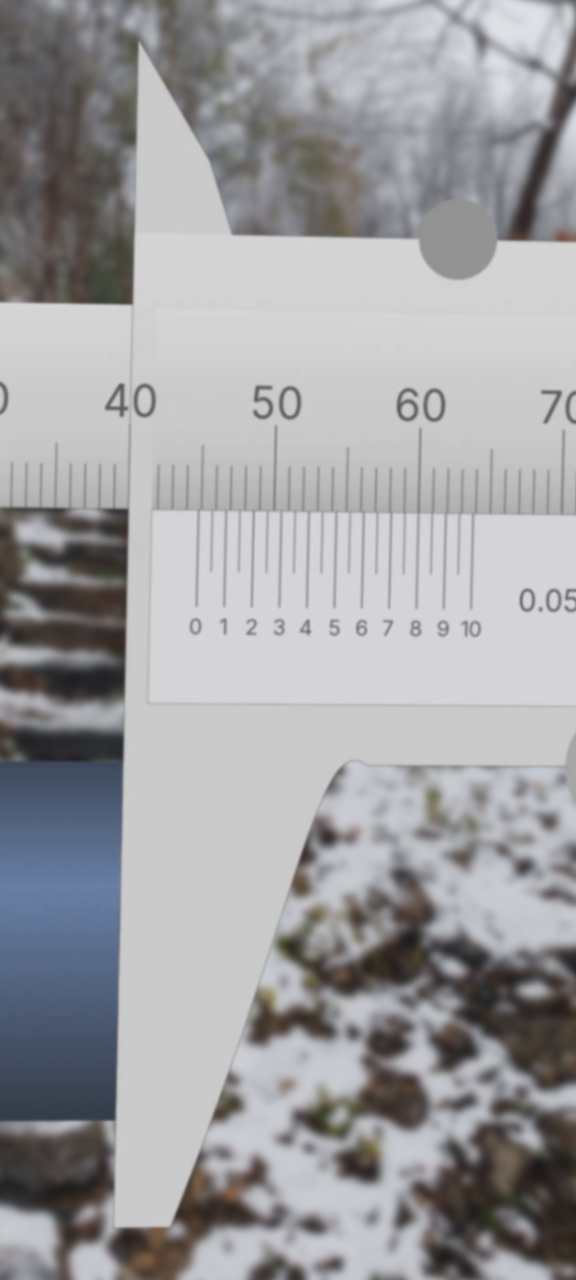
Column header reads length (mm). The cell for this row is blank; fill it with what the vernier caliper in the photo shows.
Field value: 44.8 mm
